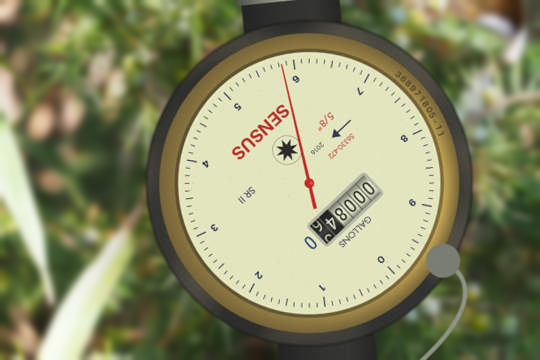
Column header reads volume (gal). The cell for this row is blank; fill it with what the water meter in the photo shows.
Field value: 8455.8 gal
